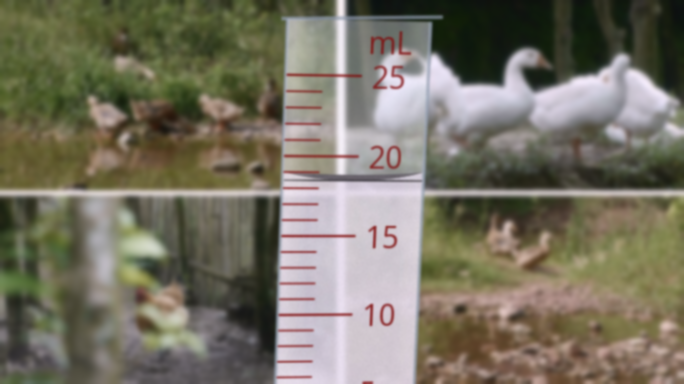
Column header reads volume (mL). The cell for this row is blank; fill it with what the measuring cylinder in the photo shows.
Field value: 18.5 mL
